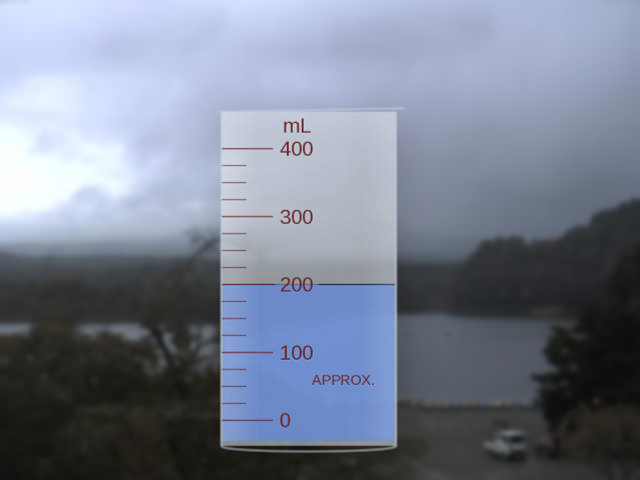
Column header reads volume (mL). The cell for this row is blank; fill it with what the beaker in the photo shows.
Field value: 200 mL
